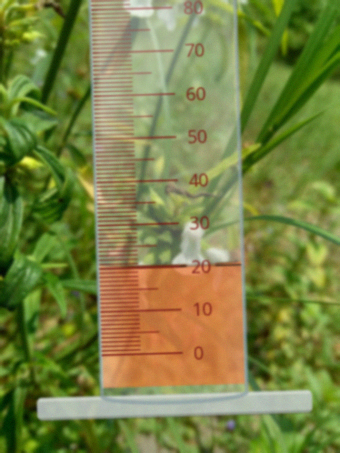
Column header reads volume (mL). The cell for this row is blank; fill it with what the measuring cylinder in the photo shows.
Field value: 20 mL
